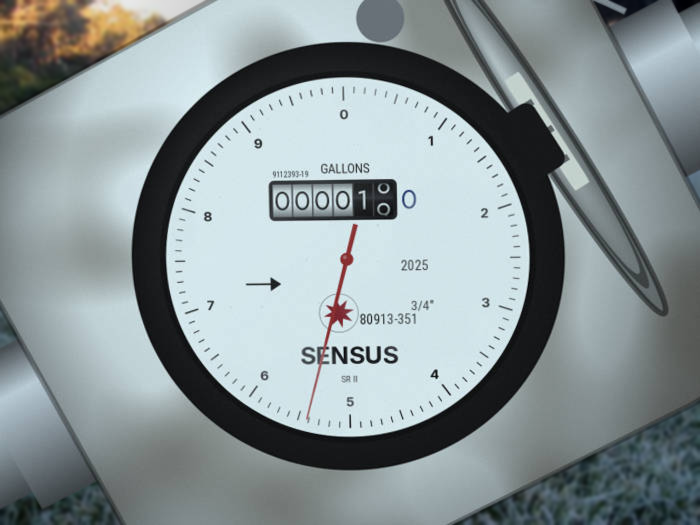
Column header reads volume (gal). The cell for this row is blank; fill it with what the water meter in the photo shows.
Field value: 185.4 gal
